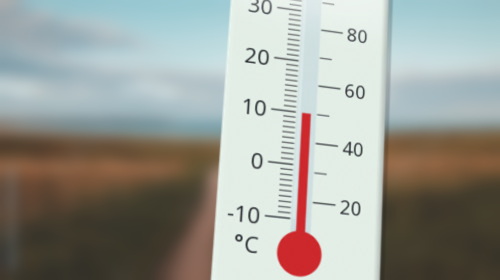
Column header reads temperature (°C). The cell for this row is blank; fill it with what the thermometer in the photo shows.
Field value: 10 °C
